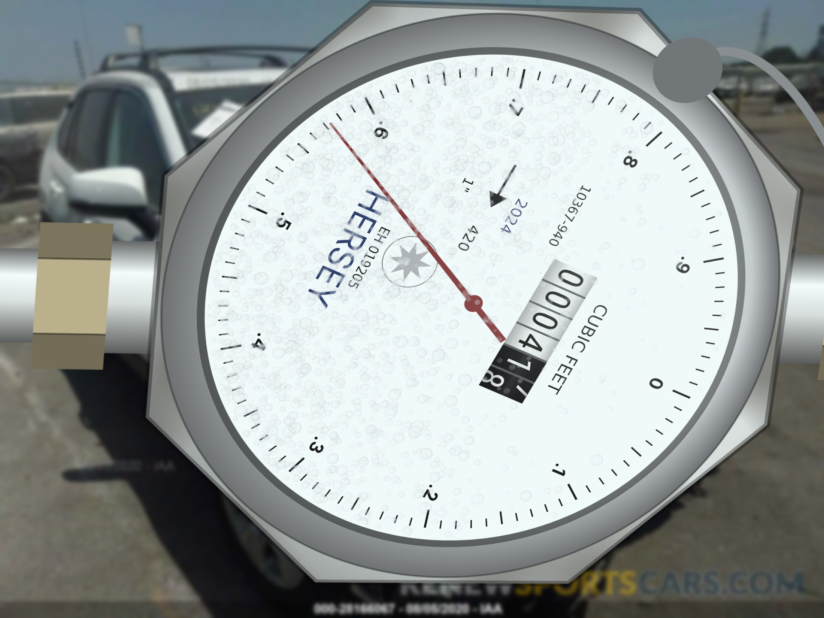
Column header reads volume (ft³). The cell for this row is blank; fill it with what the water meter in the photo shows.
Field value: 417.57 ft³
